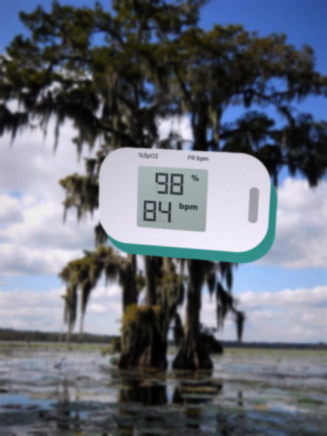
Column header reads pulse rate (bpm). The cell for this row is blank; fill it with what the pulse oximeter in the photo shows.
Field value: 84 bpm
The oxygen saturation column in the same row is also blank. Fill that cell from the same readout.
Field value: 98 %
